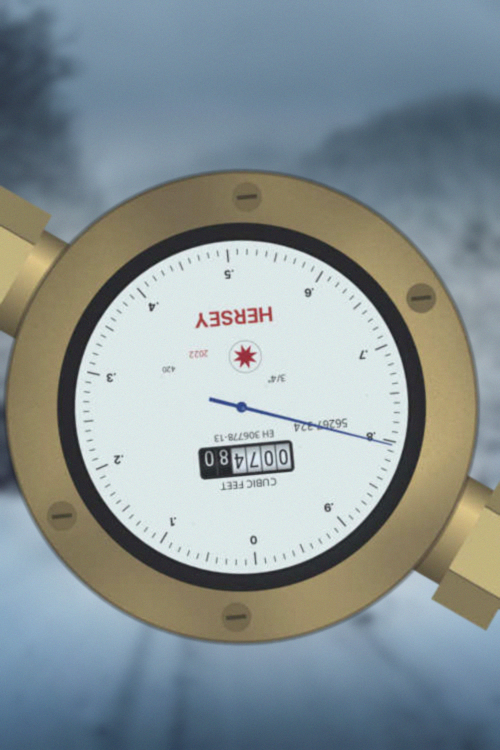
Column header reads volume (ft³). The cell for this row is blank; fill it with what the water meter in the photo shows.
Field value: 7479.80 ft³
